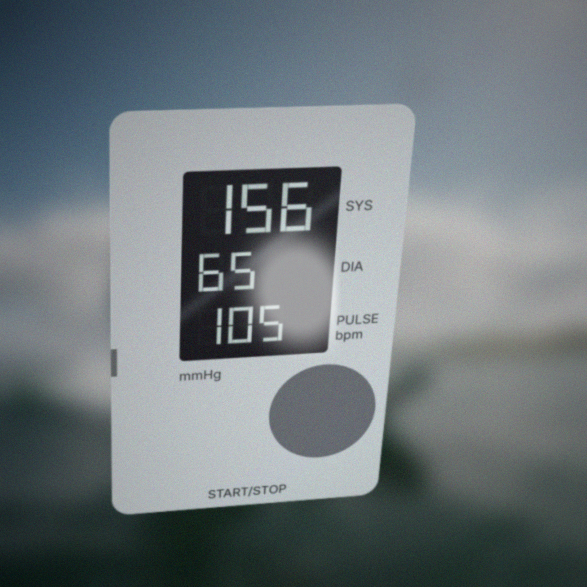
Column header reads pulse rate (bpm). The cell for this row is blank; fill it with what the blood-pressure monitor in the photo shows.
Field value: 105 bpm
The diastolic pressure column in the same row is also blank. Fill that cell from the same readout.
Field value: 65 mmHg
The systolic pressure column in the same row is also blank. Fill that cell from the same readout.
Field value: 156 mmHg
